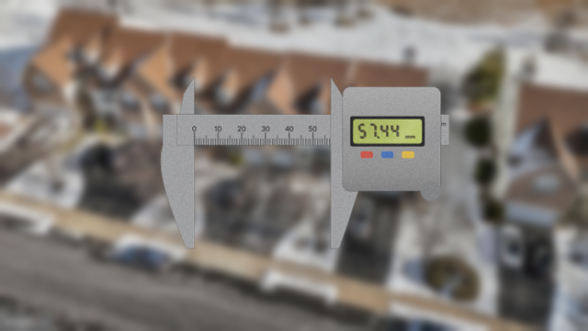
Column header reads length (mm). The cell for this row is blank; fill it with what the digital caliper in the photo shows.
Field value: 57.44 mm
